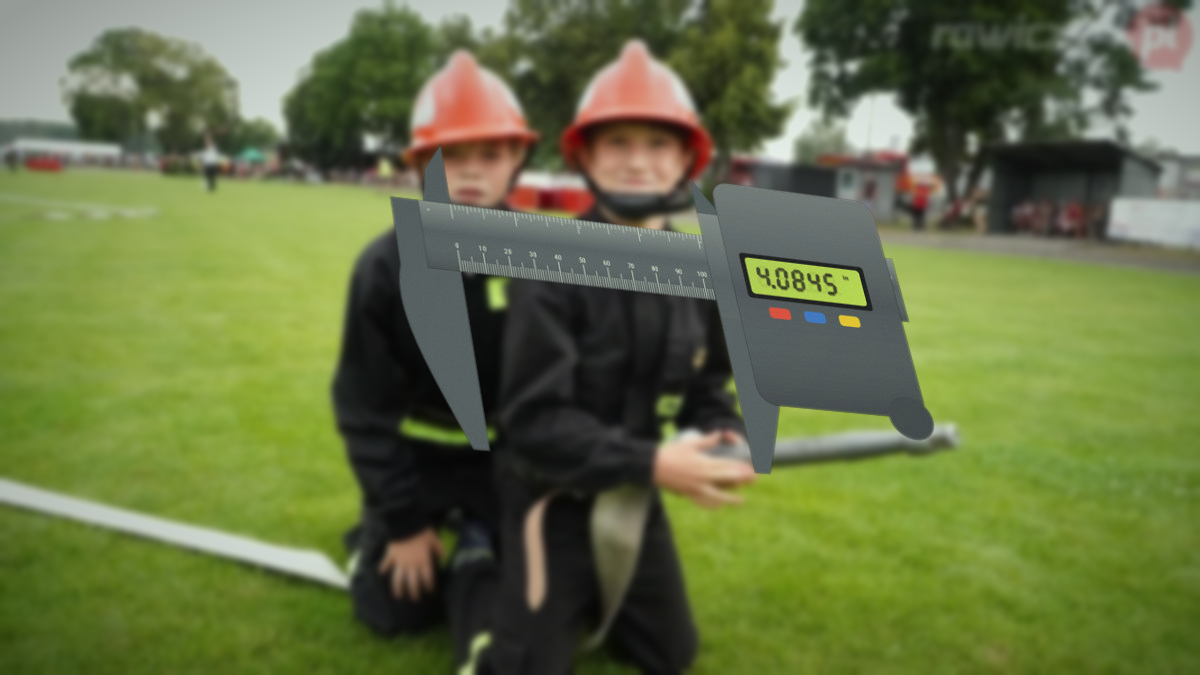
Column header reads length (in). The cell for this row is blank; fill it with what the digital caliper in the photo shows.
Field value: 4.0845 in
